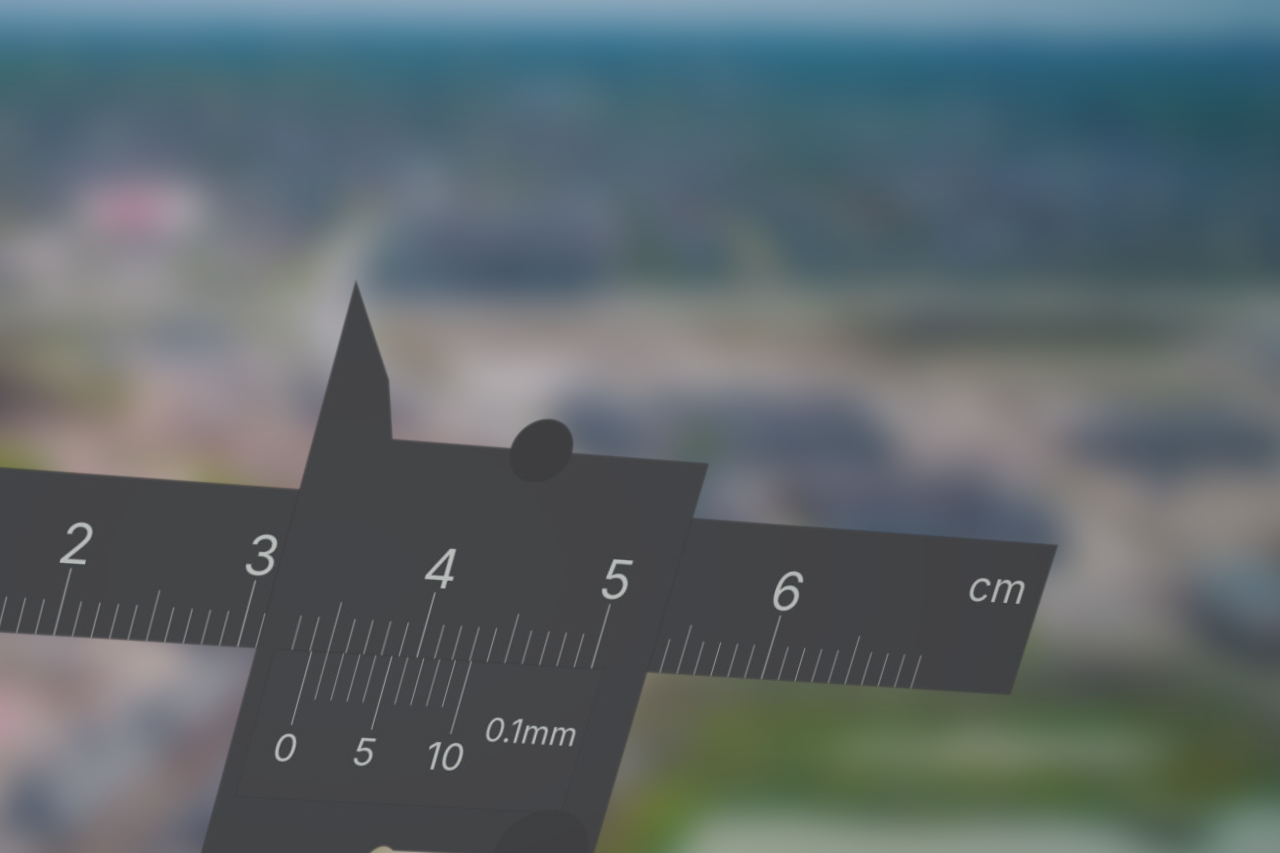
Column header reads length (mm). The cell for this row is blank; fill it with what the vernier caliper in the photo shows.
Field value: 34.1 mm
